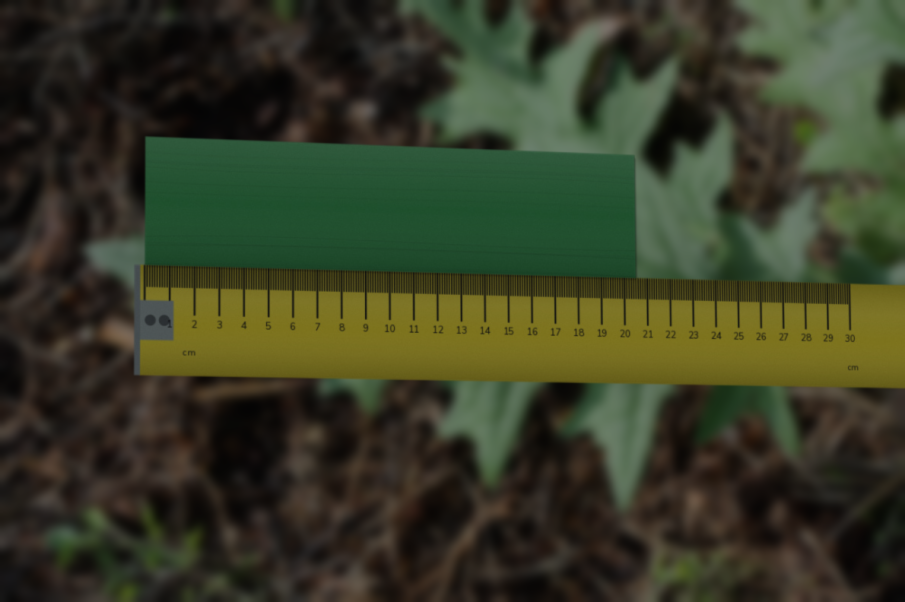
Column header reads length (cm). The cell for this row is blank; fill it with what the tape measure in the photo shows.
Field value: 20.5 cm
